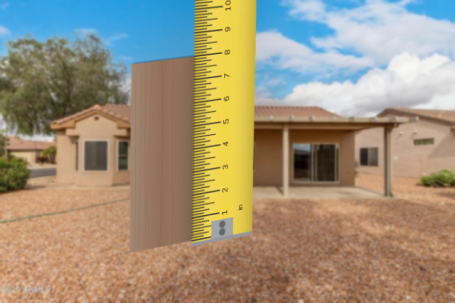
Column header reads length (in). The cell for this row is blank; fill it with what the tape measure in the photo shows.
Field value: 8 in
